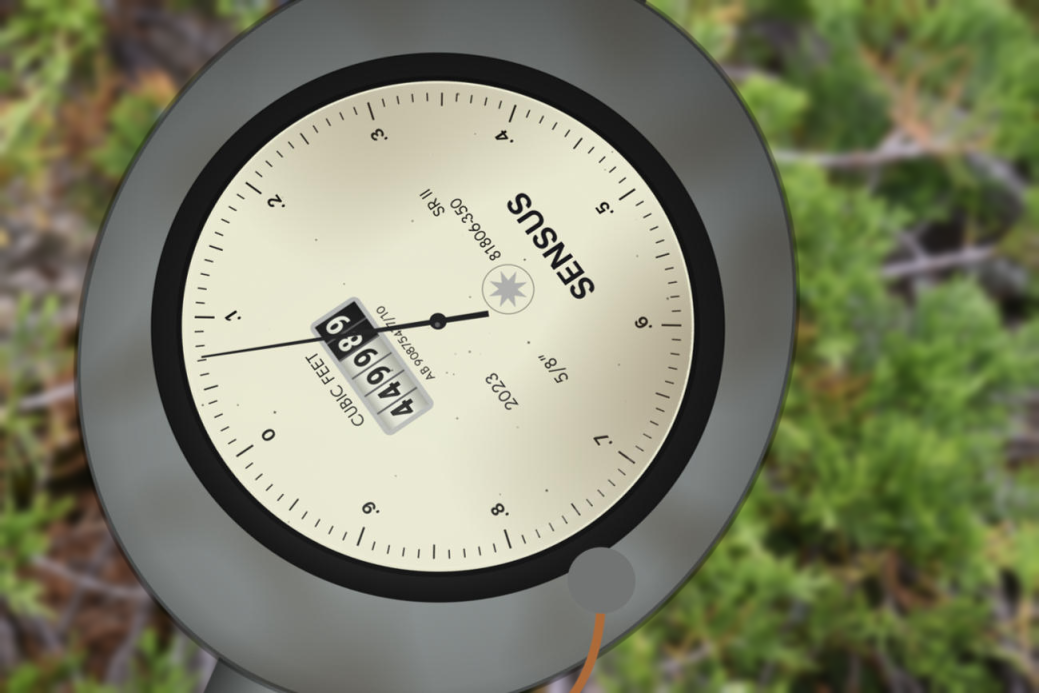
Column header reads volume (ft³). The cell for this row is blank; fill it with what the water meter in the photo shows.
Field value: 449989.07 ft³
